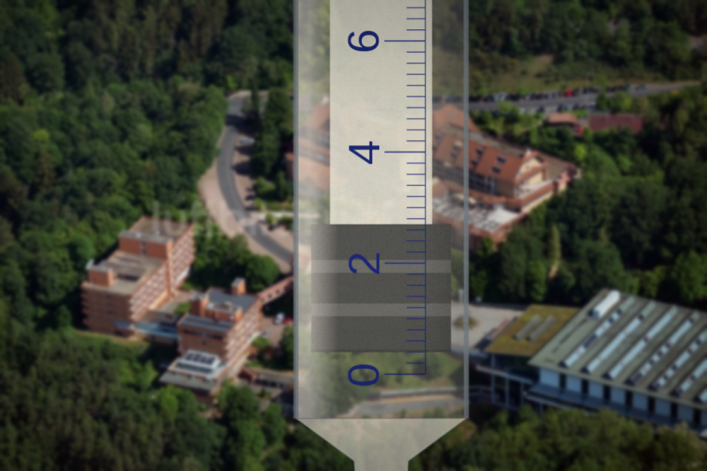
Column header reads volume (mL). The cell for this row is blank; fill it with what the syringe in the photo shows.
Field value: 0.4 mL
